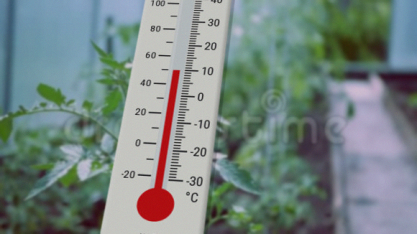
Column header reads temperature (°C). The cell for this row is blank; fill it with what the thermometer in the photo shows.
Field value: 10 °C
